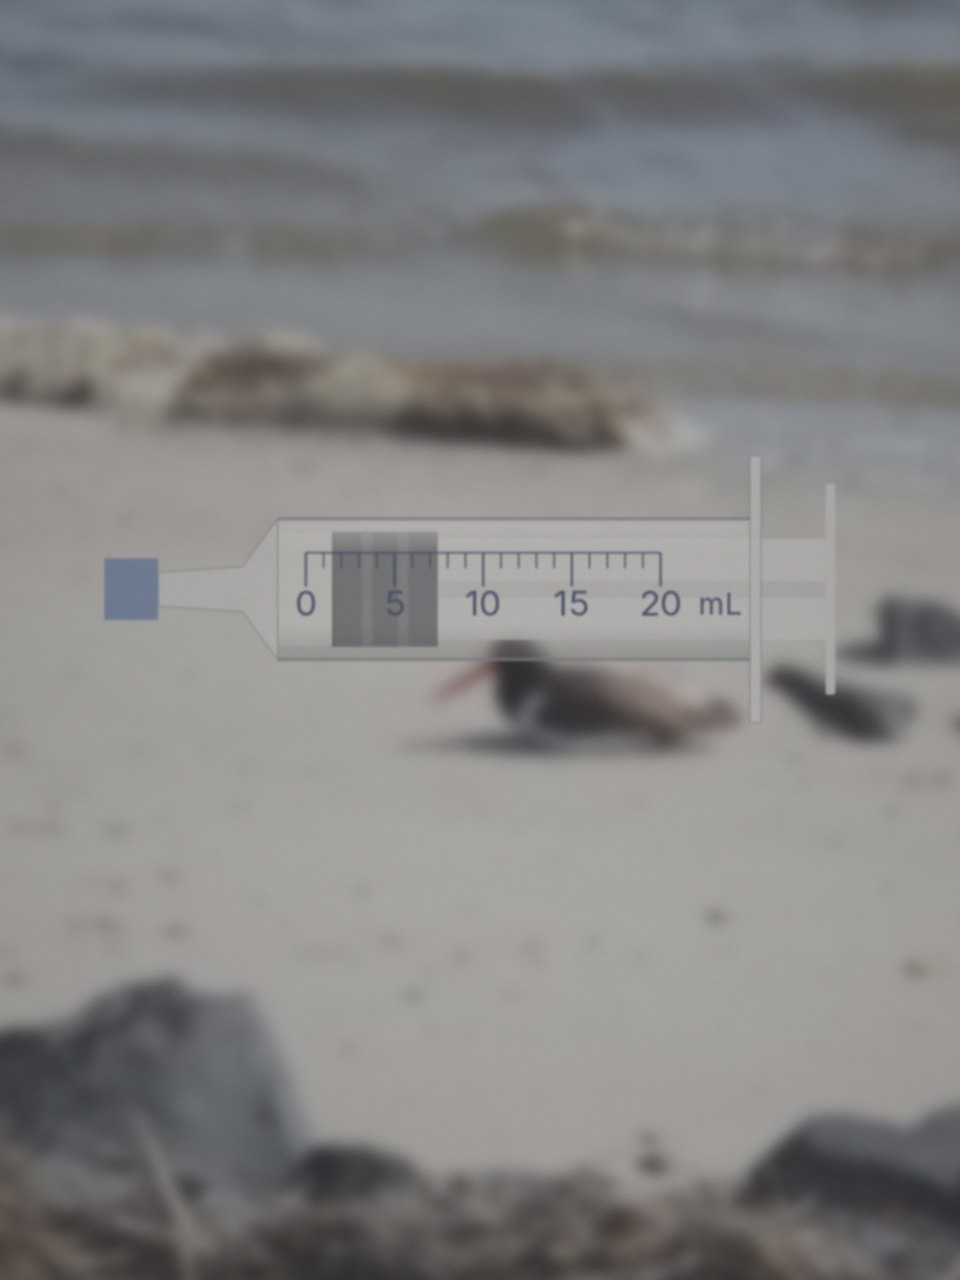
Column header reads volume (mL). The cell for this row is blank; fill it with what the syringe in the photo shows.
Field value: 1.5 mL
